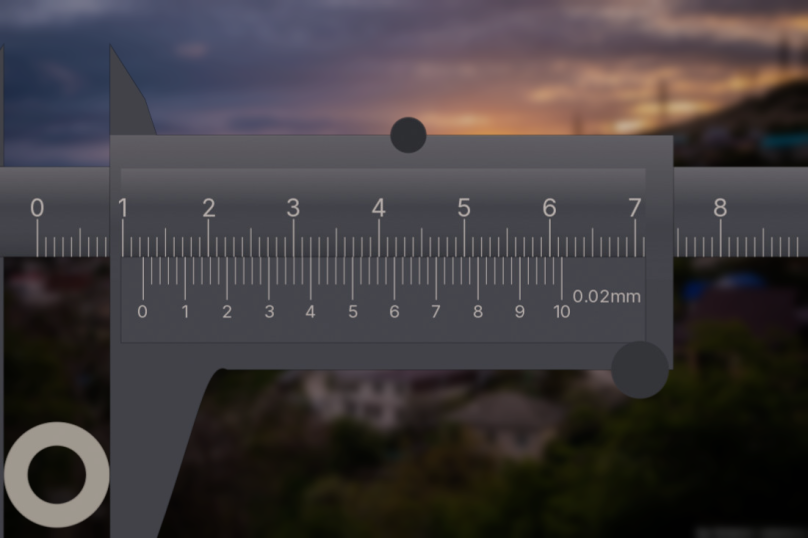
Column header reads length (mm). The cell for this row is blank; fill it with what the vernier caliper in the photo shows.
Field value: 12.4 mm
